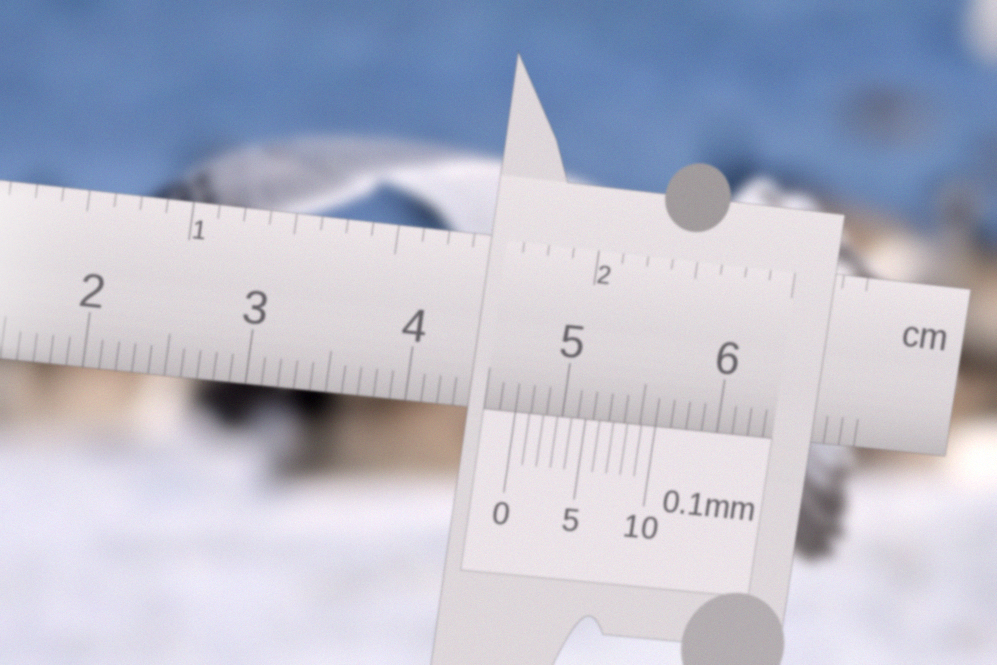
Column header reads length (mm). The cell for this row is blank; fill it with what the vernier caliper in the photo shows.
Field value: 47.0 mm
